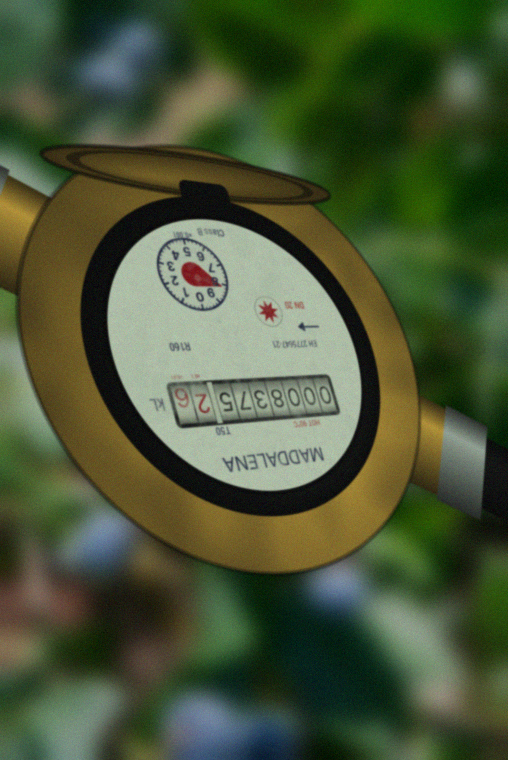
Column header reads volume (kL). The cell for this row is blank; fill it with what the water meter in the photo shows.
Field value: 8375.258 kL
